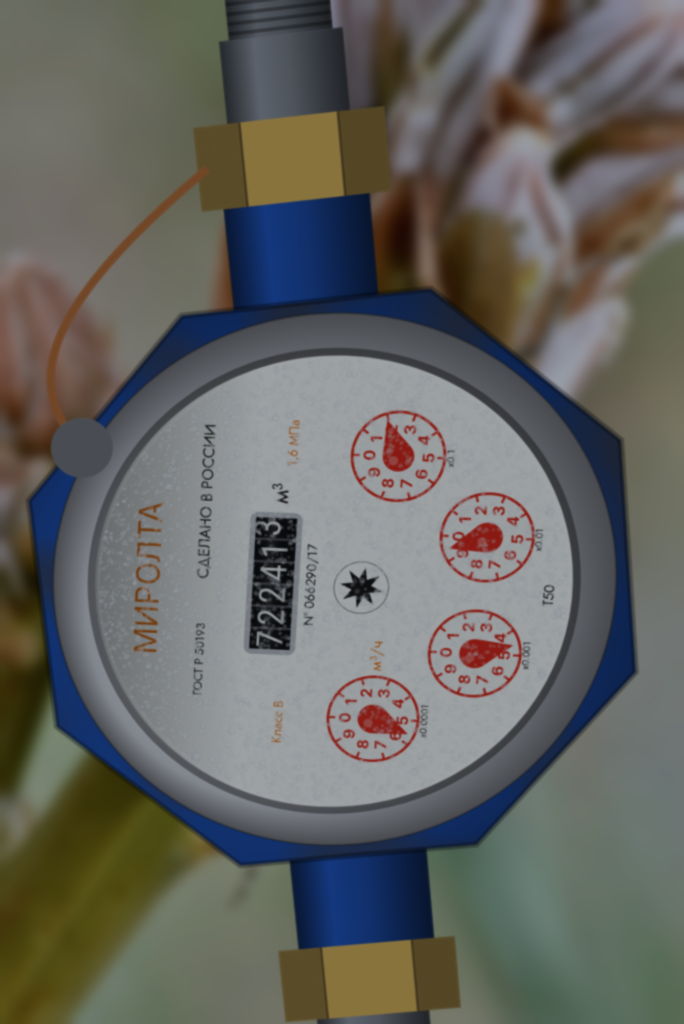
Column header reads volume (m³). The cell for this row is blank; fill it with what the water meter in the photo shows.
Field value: 722413.1945 m³
